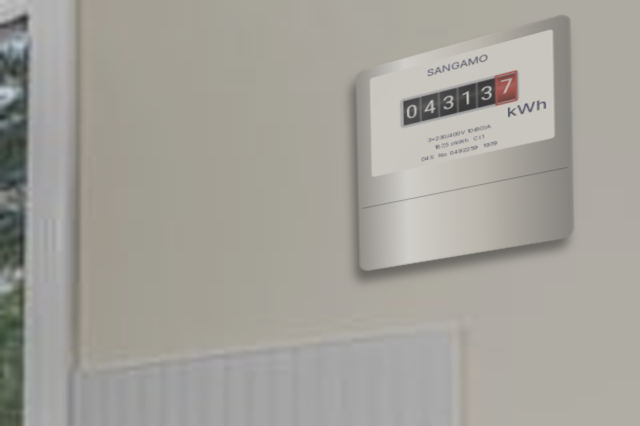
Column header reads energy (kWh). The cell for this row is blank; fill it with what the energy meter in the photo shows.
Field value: 4313.7 kWh
